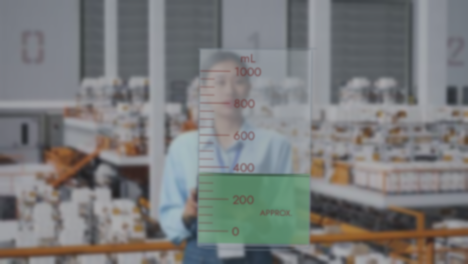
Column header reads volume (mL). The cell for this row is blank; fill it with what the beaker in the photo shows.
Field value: 350 mL
